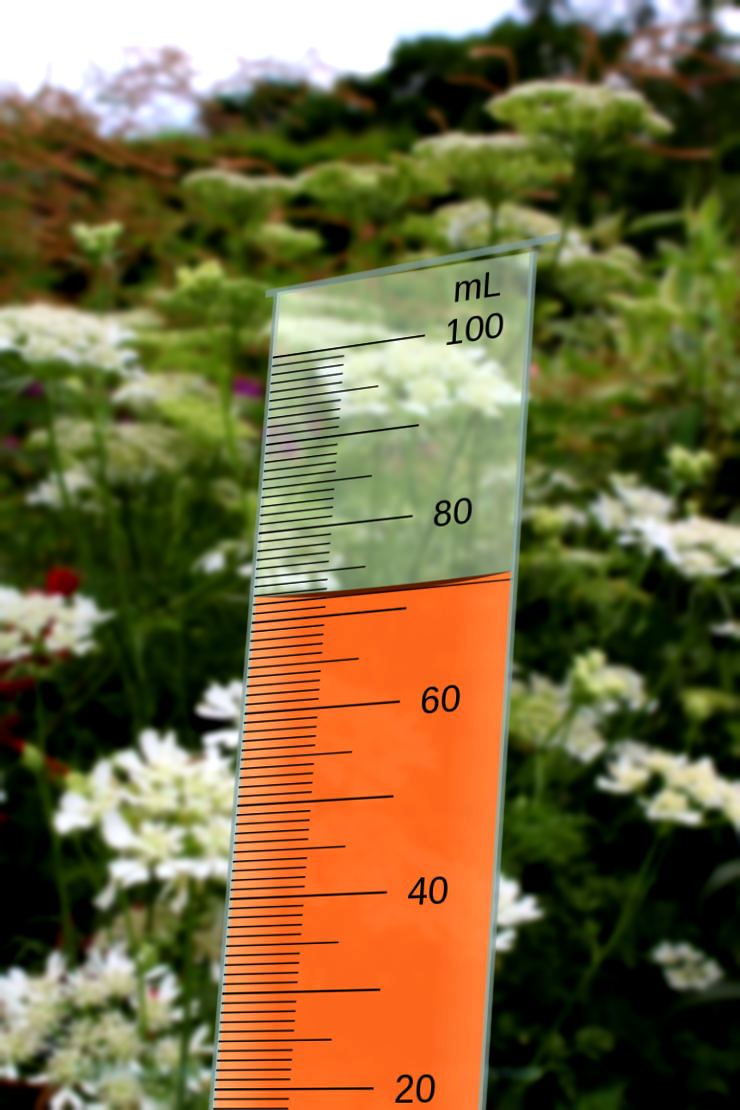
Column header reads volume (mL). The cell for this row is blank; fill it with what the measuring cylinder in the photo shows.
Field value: 72 mL
